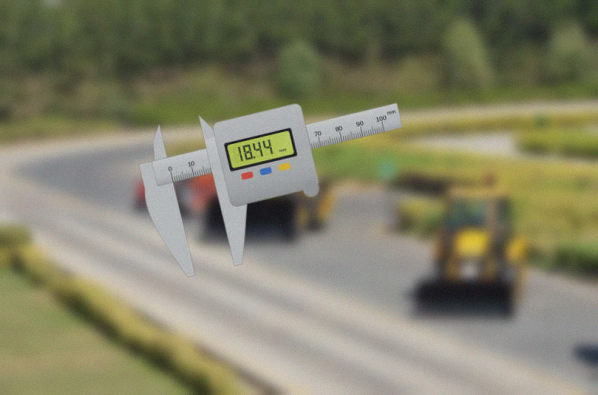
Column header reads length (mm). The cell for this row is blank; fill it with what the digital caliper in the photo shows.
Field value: 18.44 mm
